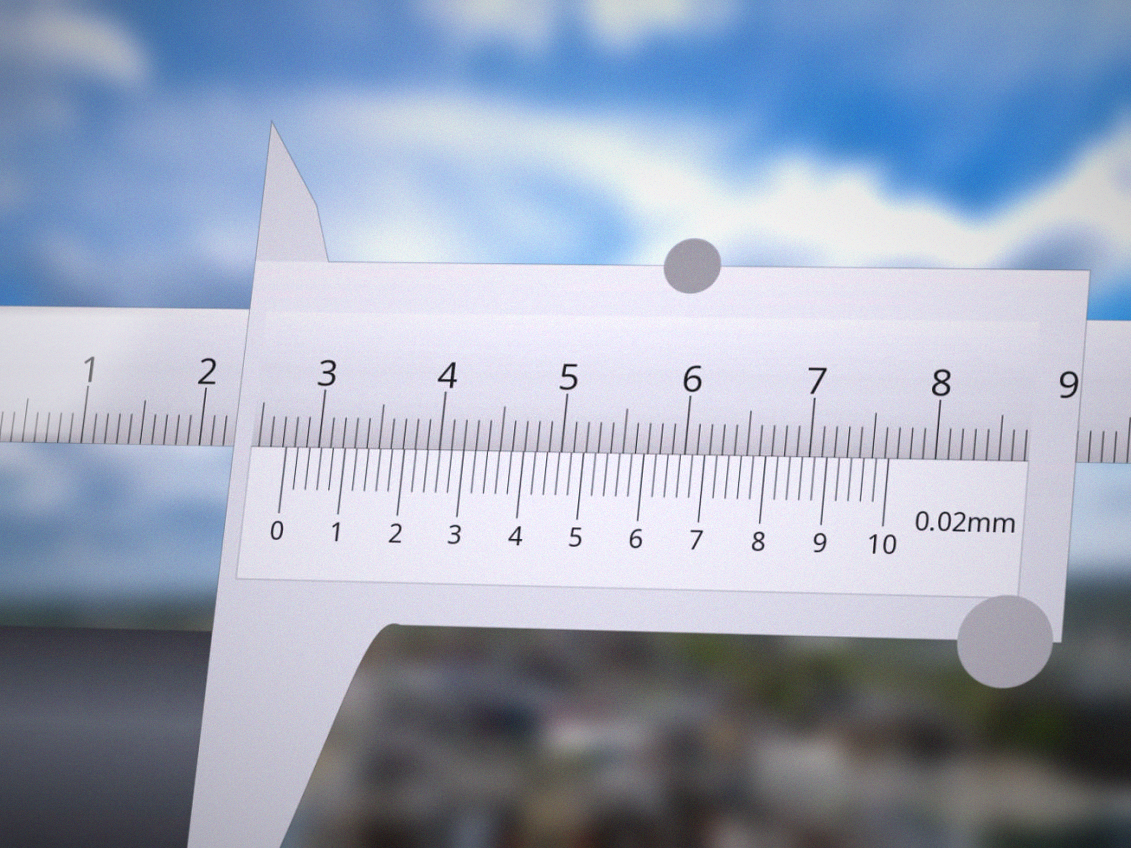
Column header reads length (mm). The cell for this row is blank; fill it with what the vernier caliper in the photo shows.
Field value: 27.3 mm
